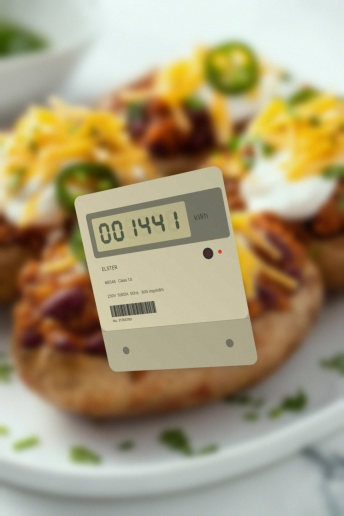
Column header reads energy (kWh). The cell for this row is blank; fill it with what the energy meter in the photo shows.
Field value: 1441 kWh
